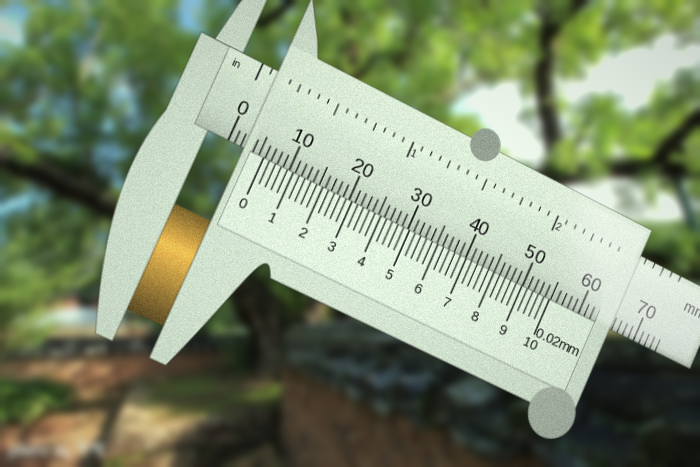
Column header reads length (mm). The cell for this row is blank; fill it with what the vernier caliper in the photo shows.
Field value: 5.8 mm
